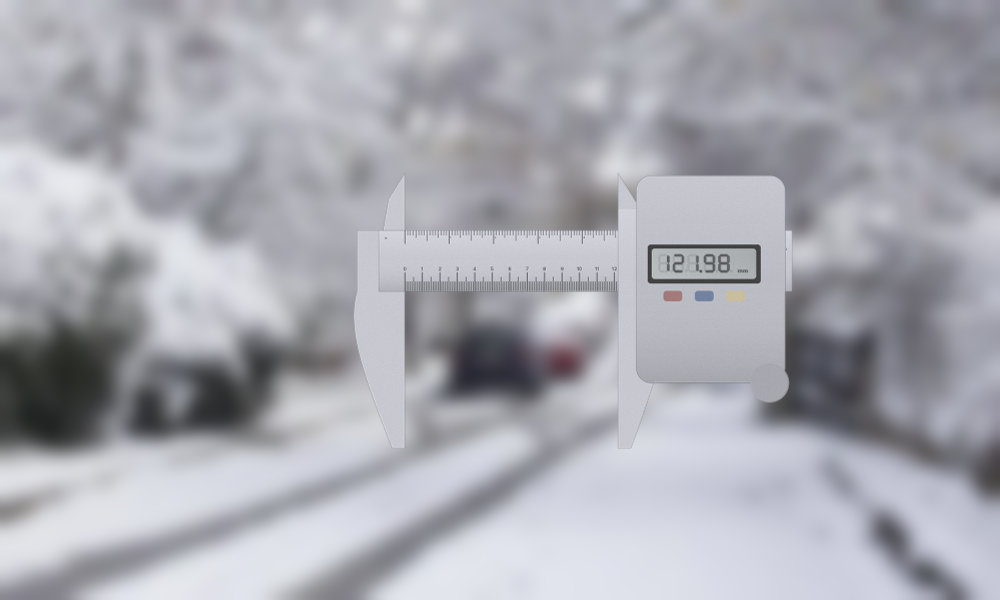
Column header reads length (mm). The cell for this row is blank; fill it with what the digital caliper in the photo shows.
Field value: 121.98 mm
